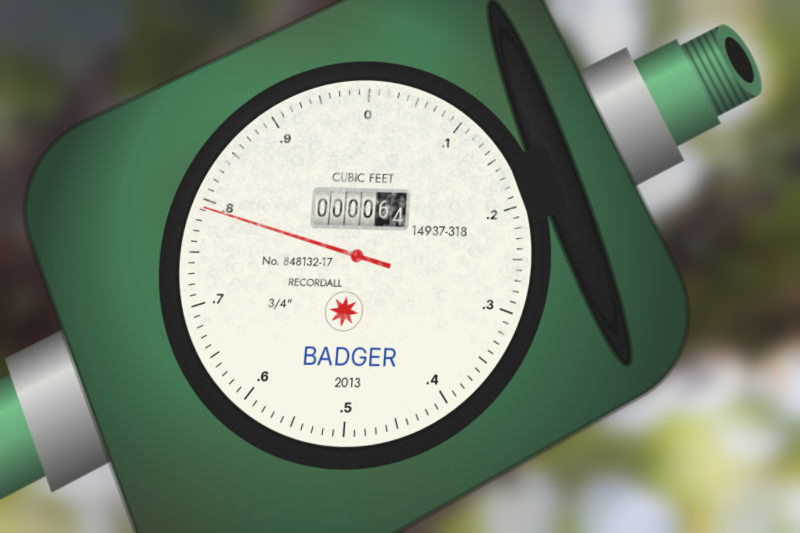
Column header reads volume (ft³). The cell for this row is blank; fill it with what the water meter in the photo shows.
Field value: 63.79 ft³
